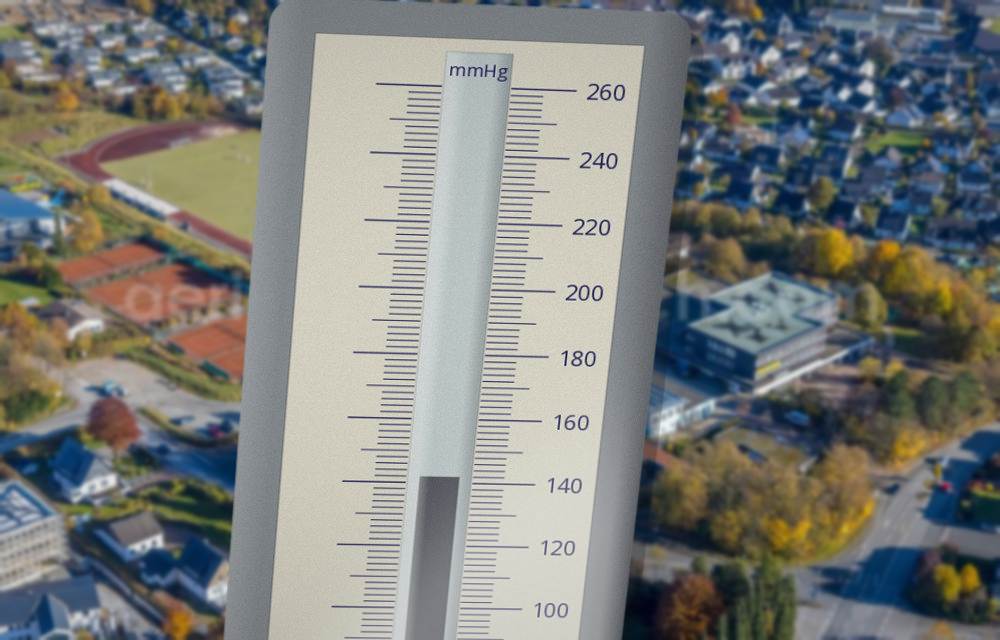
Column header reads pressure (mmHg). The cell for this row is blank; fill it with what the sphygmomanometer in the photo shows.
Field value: 142 mmHg
